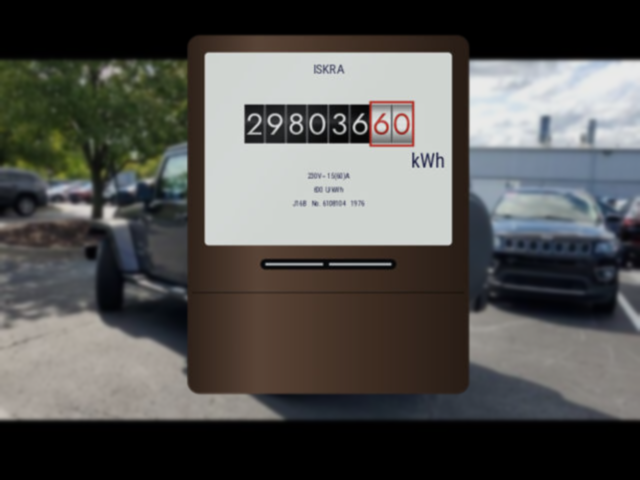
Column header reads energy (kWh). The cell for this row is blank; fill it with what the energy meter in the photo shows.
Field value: 298036.60 kWh
